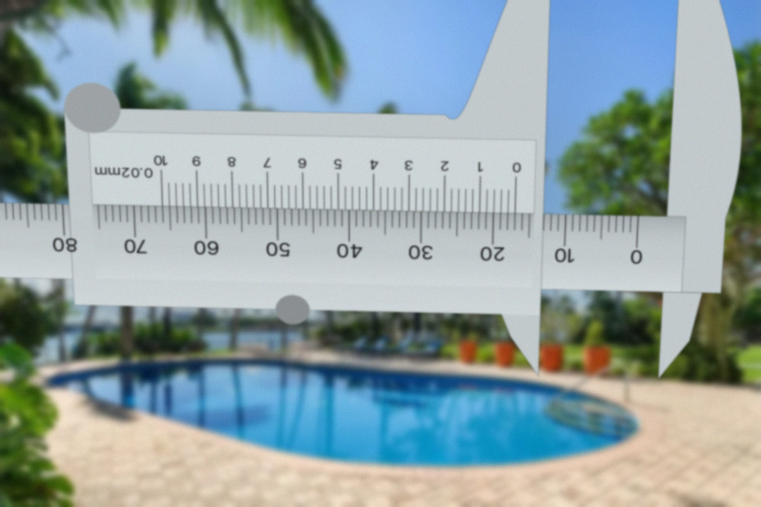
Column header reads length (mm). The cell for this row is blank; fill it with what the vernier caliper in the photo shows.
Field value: 17.0 mm
